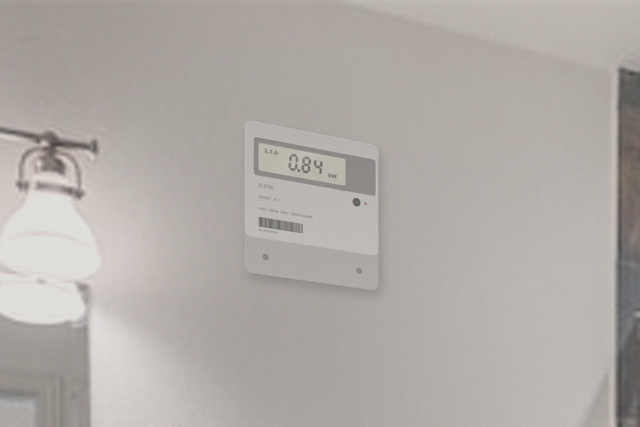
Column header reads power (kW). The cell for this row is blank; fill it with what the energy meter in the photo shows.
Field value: 0.84 kW
